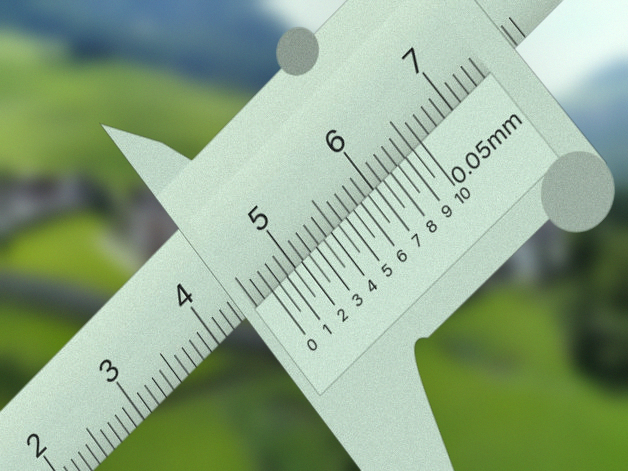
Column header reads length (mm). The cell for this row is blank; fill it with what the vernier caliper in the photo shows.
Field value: 47.0 mm
